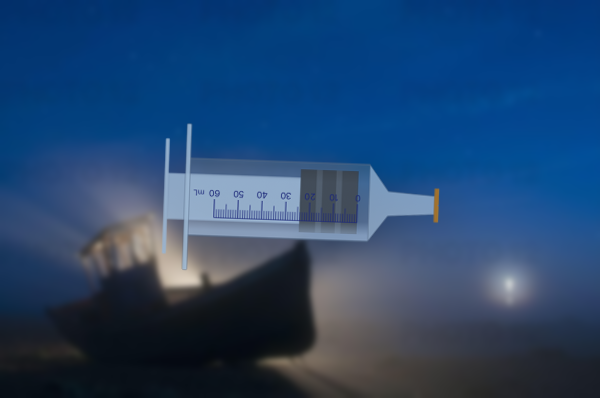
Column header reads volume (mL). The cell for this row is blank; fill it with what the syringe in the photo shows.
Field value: 0 mL
